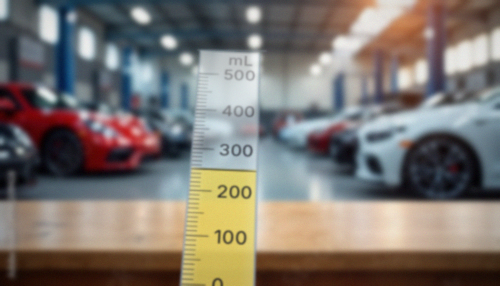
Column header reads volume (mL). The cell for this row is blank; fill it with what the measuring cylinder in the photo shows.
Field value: 250 mL
